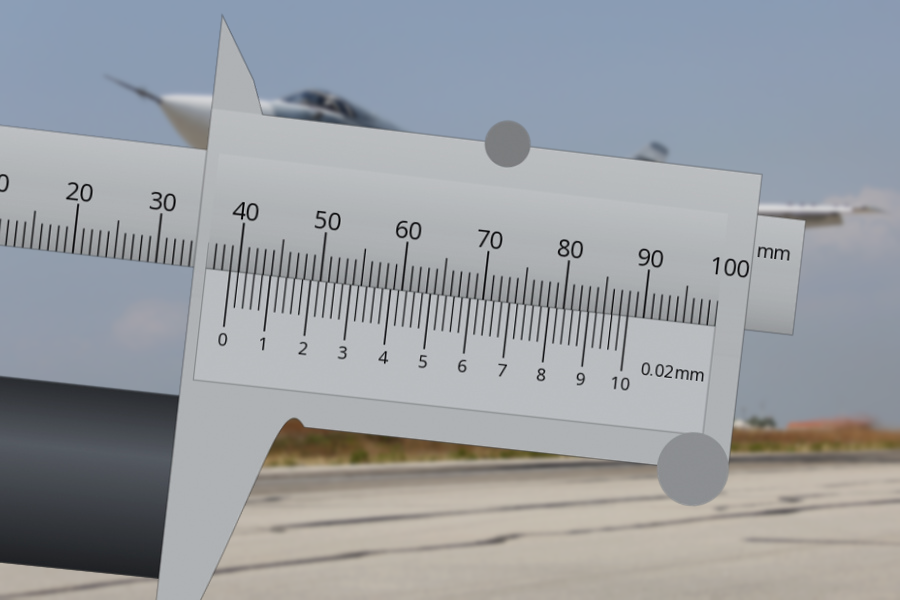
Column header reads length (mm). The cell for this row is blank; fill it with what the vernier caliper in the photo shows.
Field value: 39.0 mm
